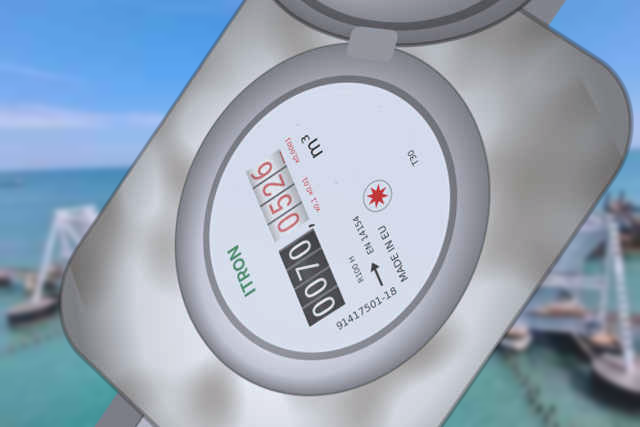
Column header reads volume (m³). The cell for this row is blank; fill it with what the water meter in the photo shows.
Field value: 70.0526 m³
